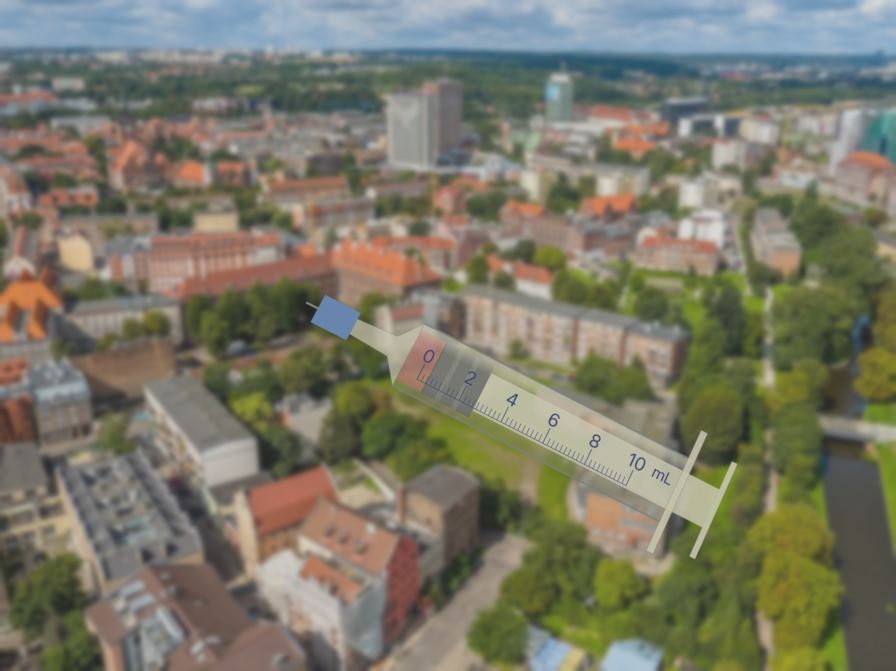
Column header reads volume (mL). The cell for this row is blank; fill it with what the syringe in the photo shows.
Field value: 0.4 mL
